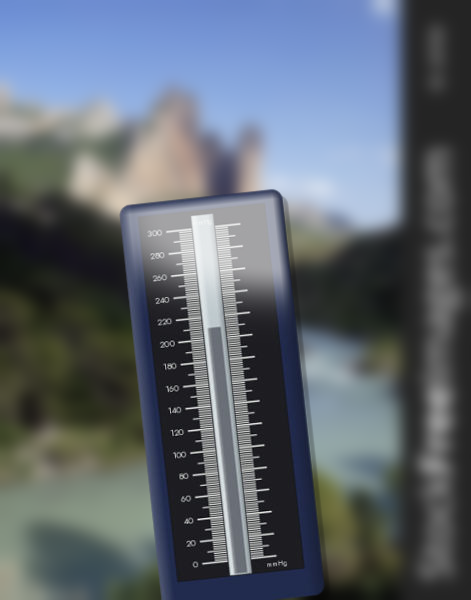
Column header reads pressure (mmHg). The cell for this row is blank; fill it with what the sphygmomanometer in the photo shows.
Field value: 210 mmHg
